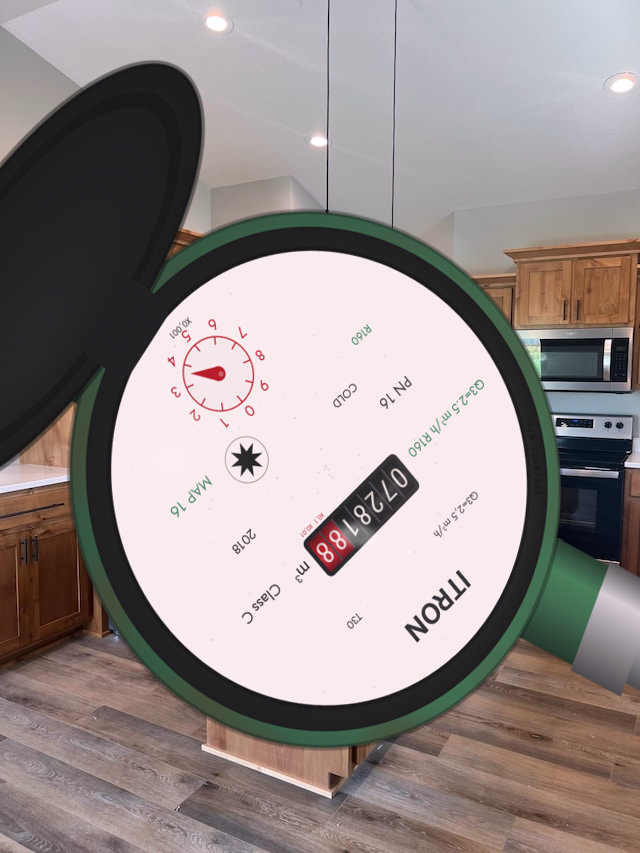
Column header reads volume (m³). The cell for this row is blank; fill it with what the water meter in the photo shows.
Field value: 7281.883 m³
